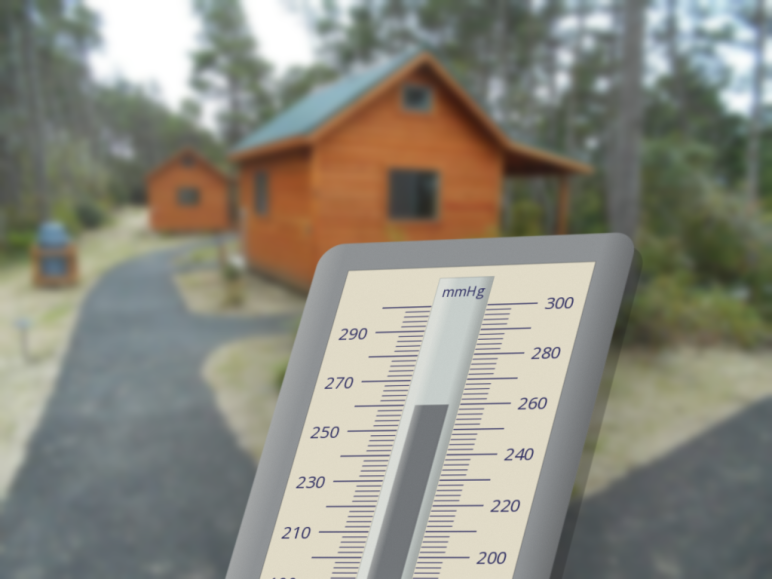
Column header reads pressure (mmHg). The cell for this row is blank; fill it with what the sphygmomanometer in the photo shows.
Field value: 260 mmHg
